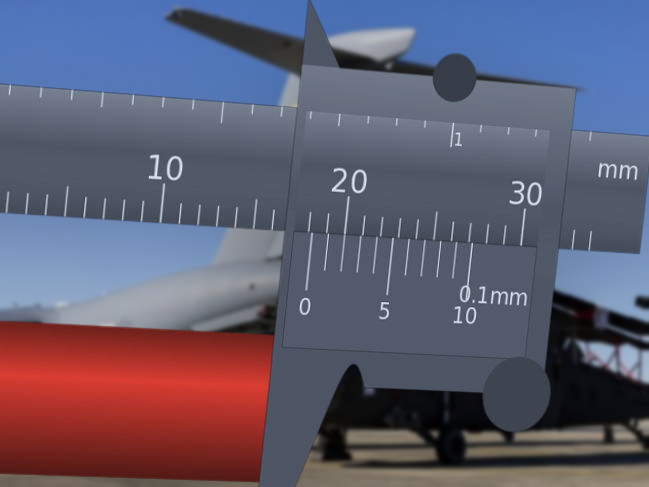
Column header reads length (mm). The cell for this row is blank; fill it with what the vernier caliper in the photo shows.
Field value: 18.2 mm
